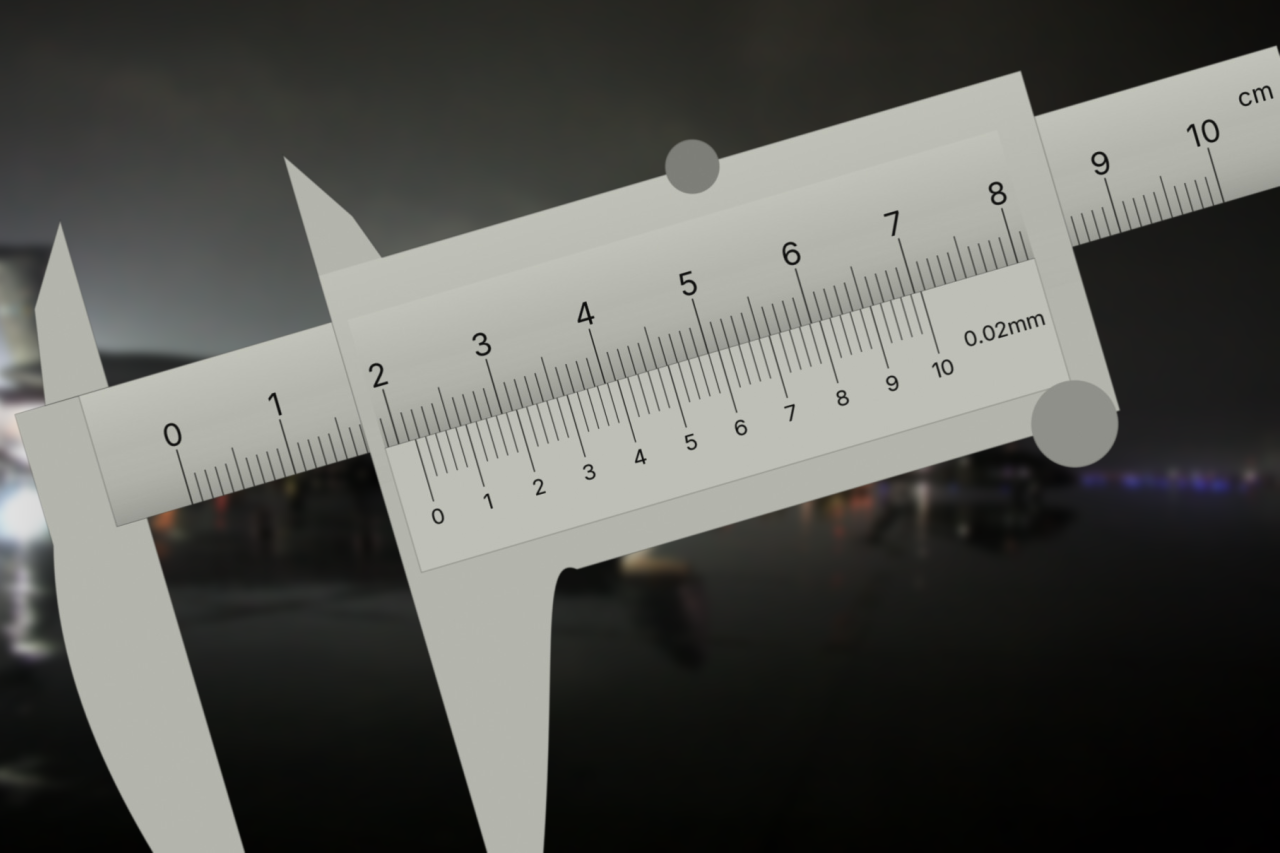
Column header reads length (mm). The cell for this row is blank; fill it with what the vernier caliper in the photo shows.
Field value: 21.6 mm
